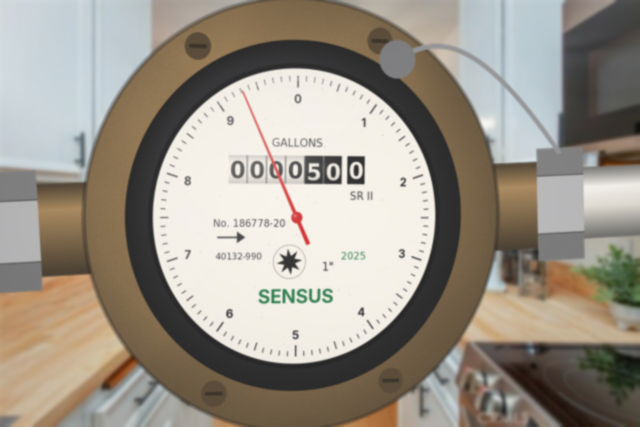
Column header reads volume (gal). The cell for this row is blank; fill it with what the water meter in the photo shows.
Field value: 499.3 gal
